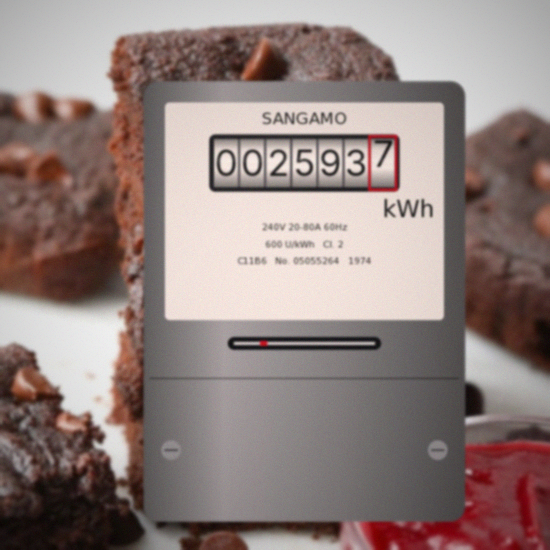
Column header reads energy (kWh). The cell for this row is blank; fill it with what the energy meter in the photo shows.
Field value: 2593.7 kWh
